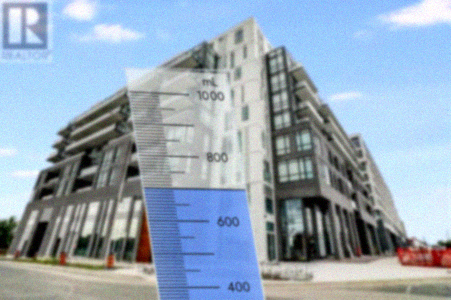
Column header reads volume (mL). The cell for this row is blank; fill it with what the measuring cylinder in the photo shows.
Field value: 700 mL
